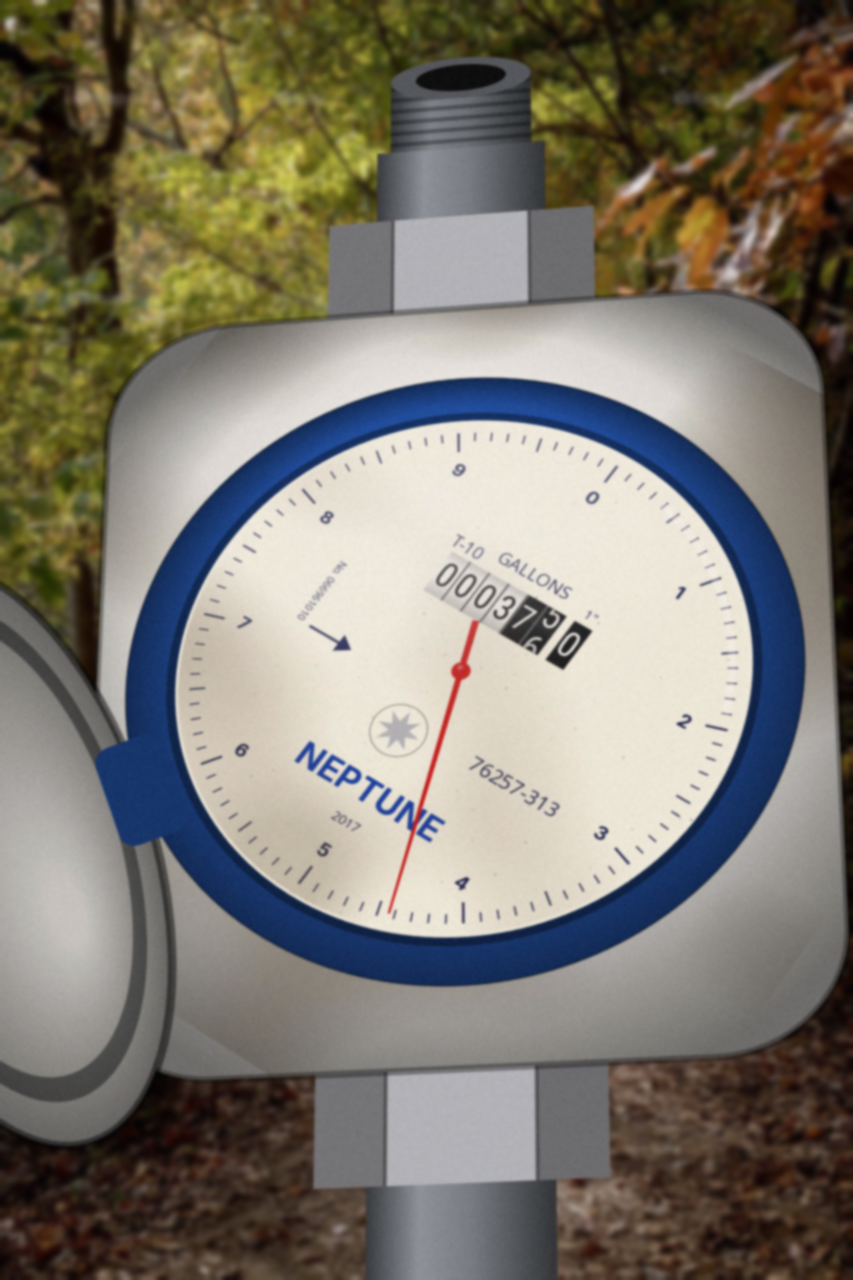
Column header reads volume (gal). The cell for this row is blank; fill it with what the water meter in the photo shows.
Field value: 3754.4 gal
